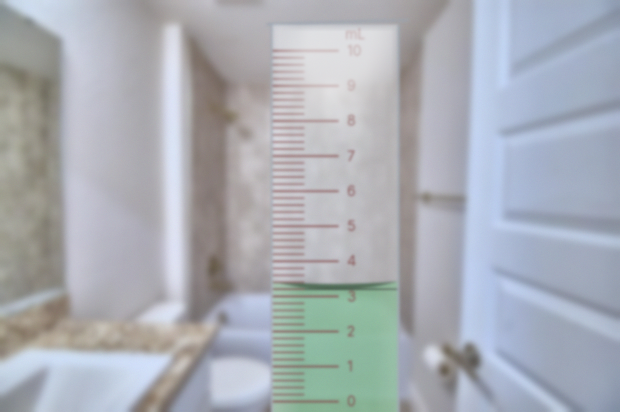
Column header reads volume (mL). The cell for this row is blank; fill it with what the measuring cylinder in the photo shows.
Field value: 3.2 mL
